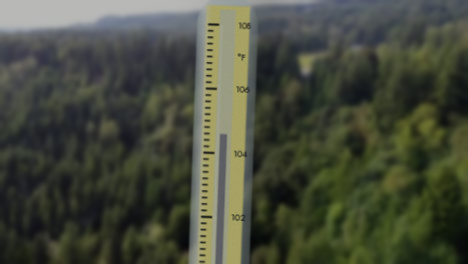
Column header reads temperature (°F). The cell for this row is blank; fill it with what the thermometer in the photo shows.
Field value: 104.6 °F
